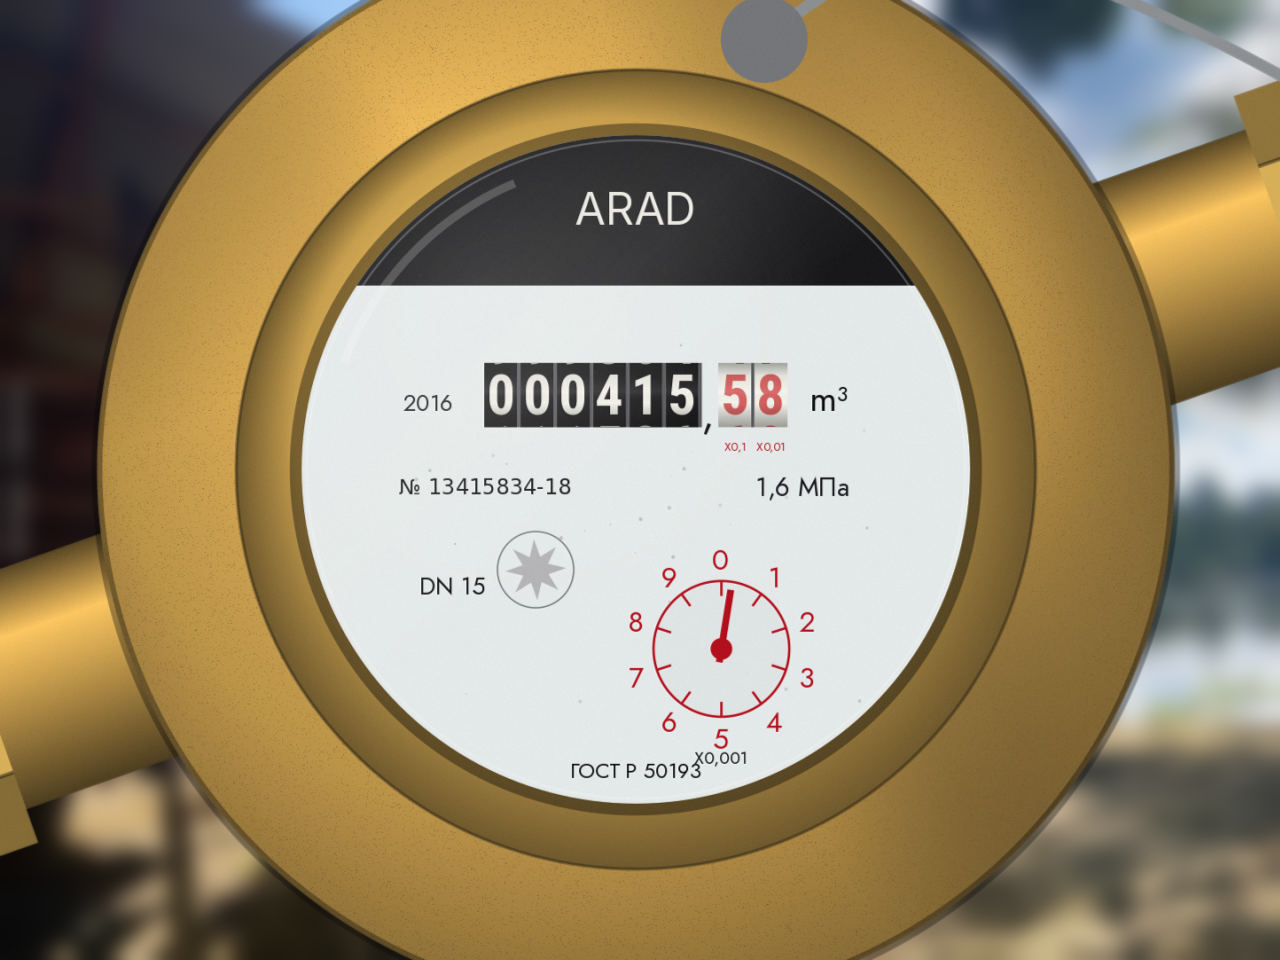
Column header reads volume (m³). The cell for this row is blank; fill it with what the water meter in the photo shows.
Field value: 415.580 m³
